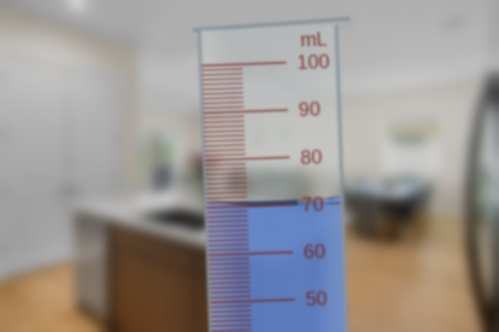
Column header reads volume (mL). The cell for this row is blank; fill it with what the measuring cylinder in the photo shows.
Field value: 70 mL
